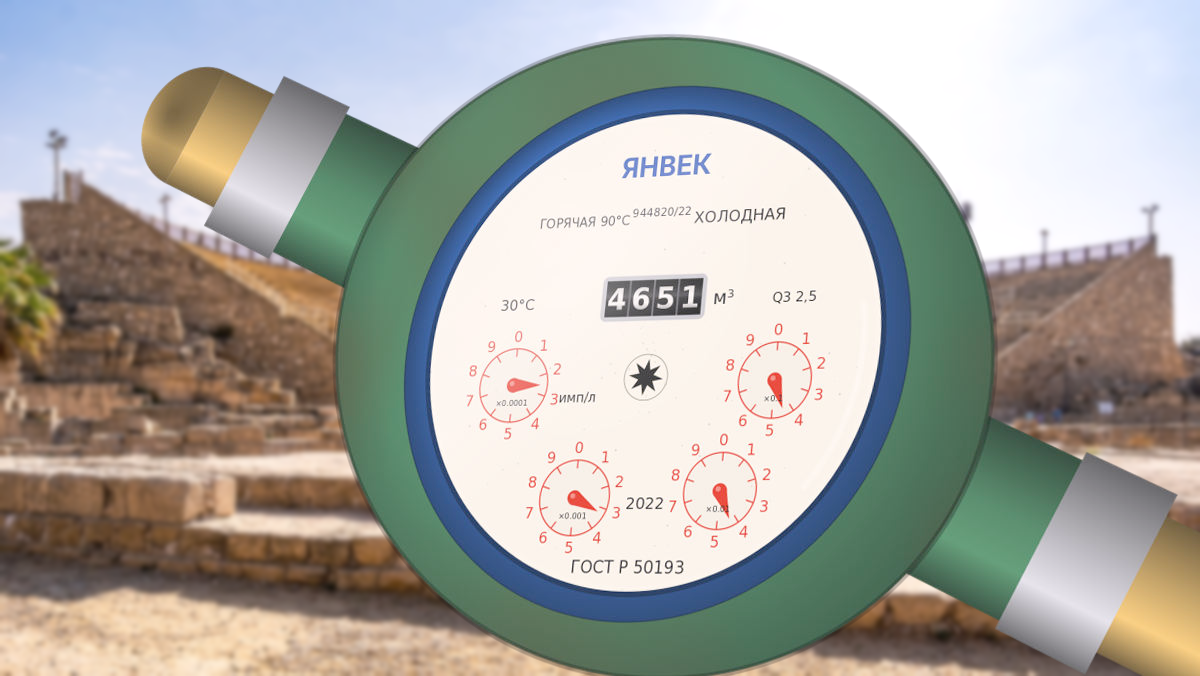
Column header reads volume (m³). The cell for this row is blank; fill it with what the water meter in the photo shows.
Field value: 4651.4432 m³
